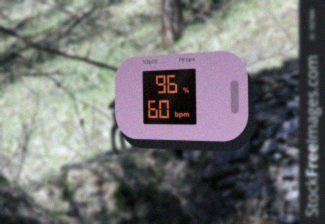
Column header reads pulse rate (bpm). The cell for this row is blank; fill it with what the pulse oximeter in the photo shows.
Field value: 60 bpm
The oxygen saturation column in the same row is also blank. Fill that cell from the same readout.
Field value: 96 %
